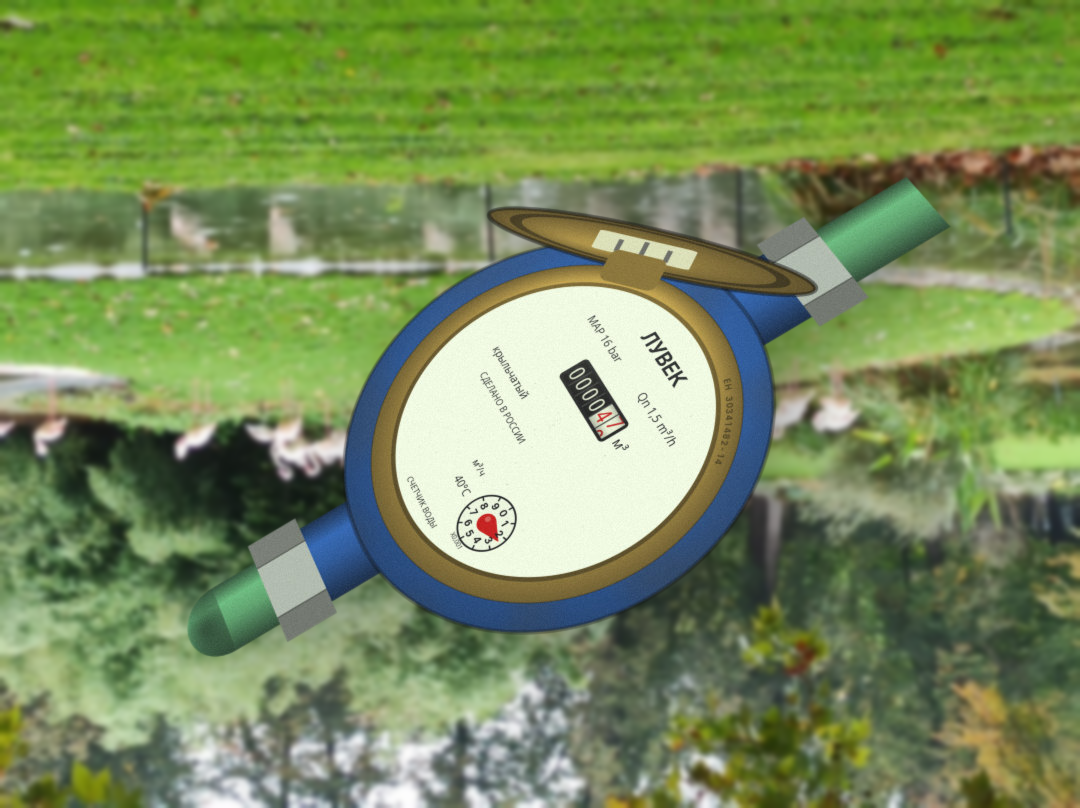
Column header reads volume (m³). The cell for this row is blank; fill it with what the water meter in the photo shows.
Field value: 0.472 m³
